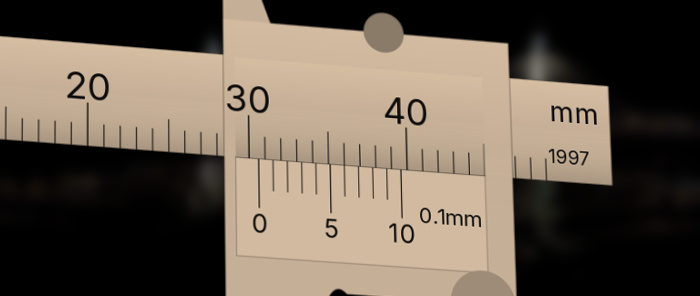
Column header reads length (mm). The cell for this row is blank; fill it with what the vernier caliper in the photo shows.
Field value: 30.6 mm
